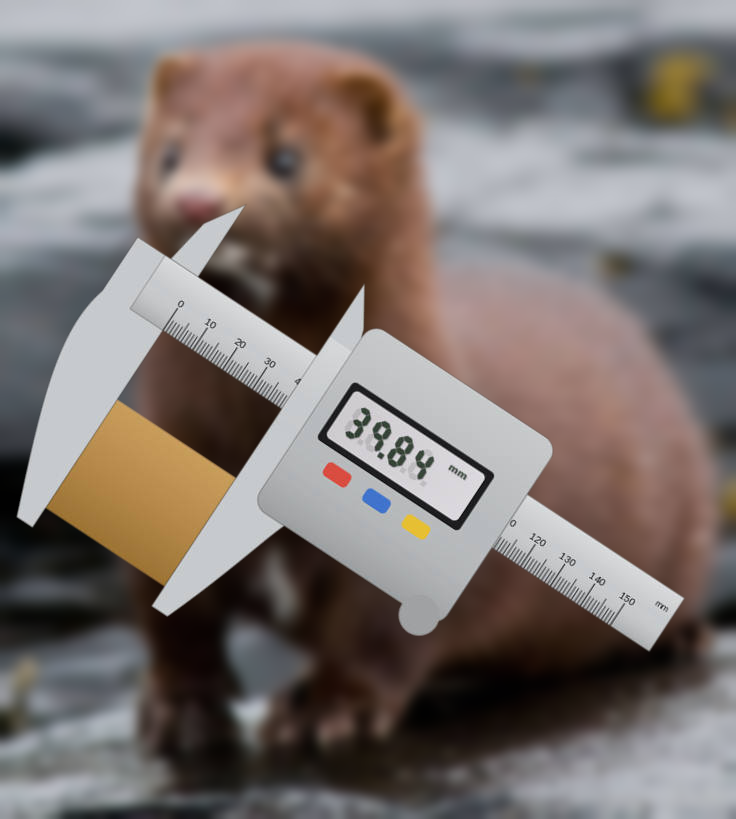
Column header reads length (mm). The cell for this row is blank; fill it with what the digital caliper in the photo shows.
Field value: 39.84 mm
